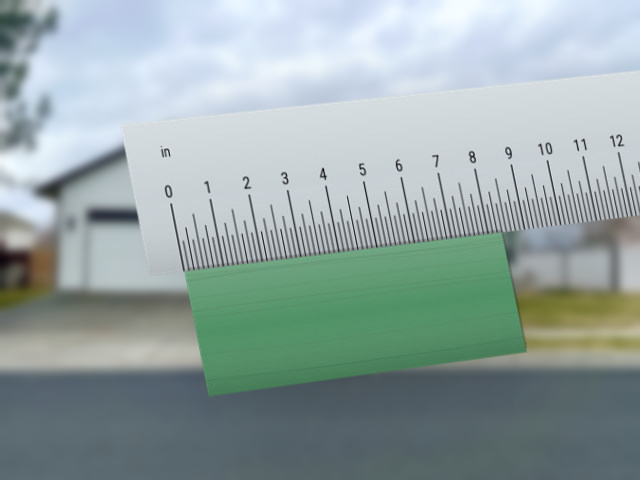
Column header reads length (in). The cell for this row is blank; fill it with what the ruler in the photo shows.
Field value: 8.375 in
